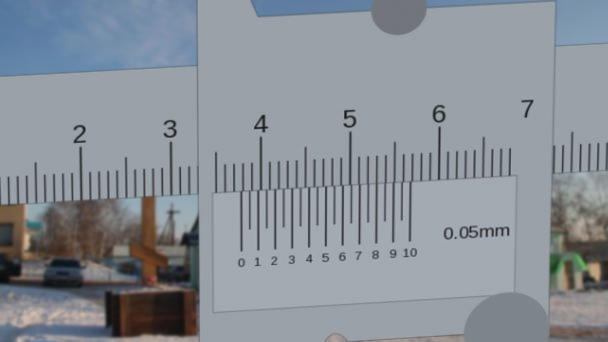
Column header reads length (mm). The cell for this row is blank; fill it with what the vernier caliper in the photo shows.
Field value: 37.8 mm
